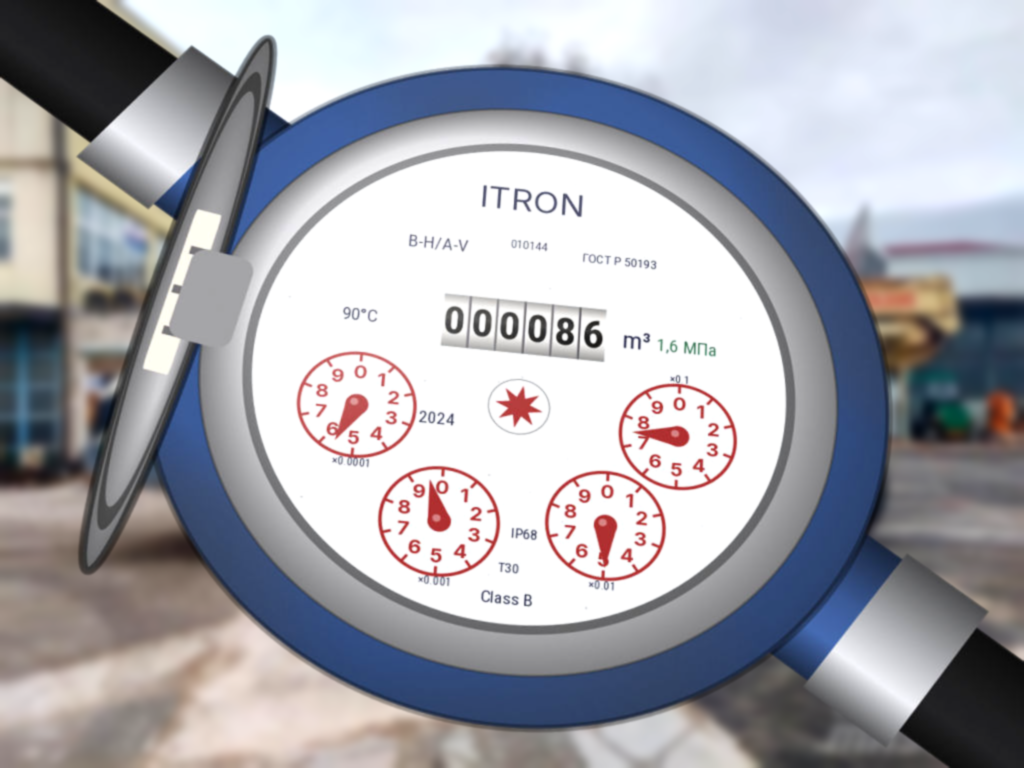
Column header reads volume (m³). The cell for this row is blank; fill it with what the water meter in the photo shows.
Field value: 86.7495 m³
